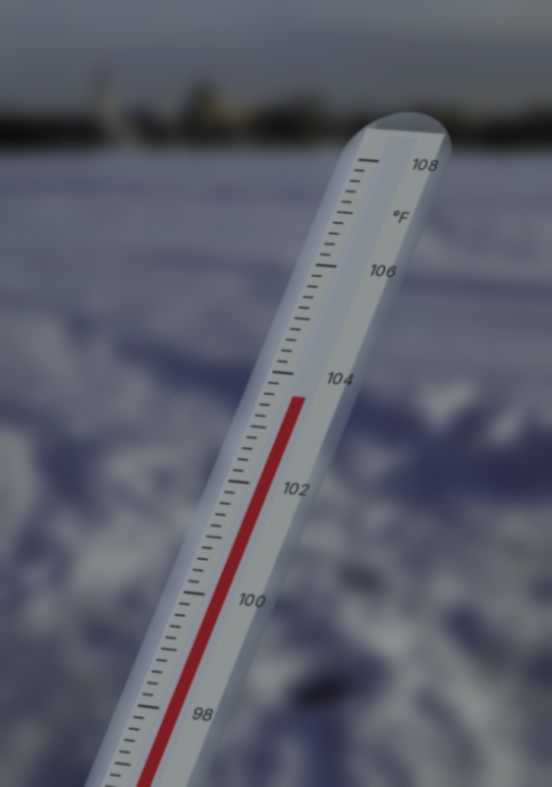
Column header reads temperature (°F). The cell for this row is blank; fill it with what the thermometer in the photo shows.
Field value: 103.6 °F
